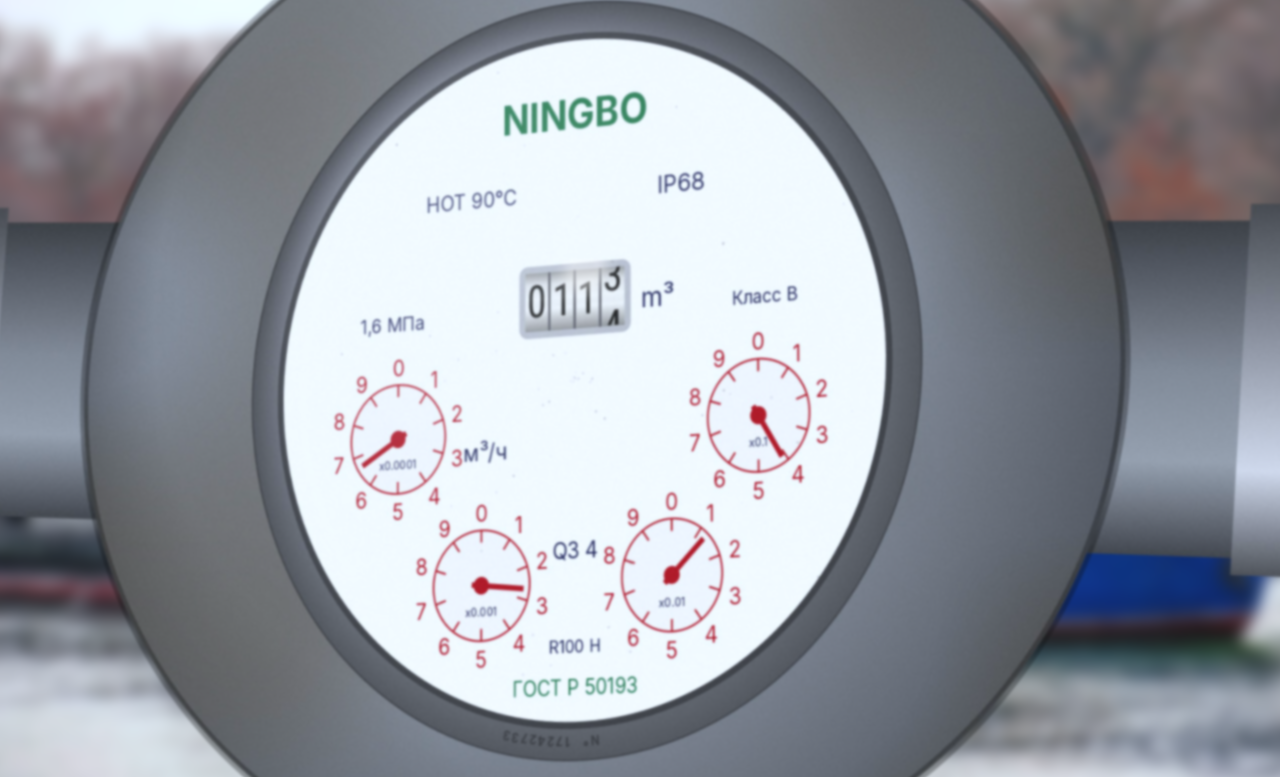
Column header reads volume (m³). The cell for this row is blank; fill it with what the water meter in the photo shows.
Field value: 113.4126 m³
